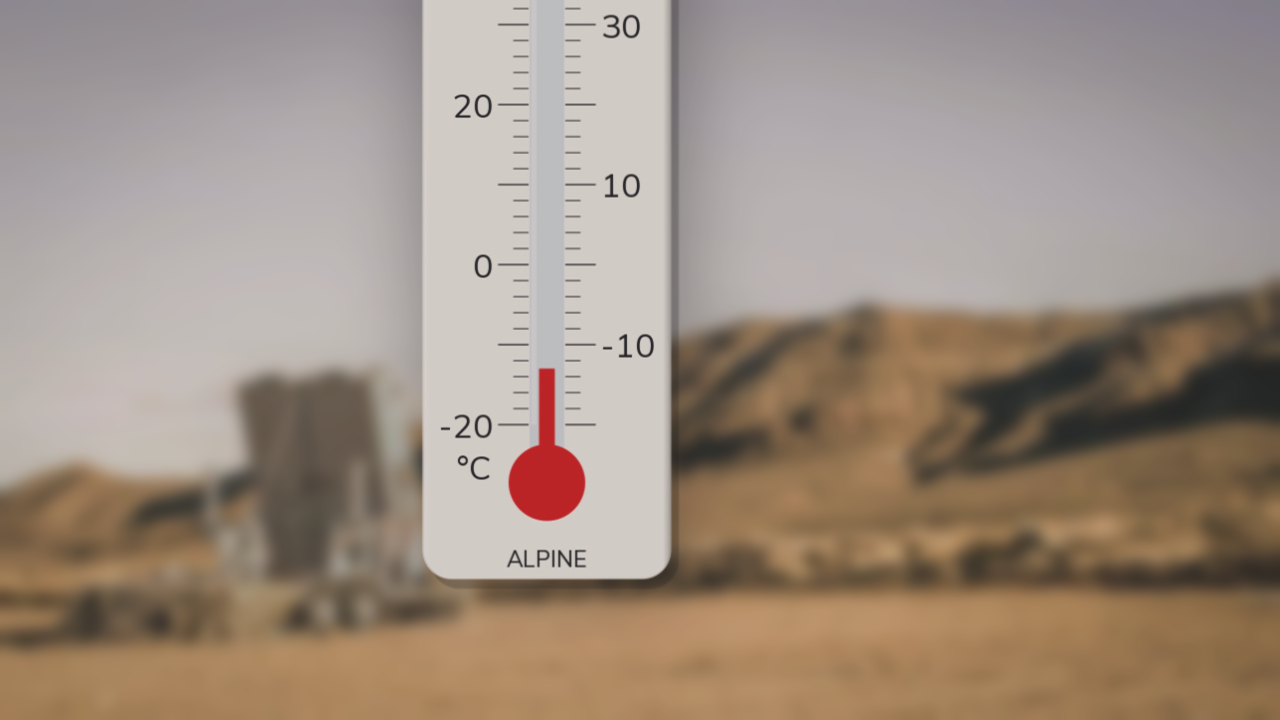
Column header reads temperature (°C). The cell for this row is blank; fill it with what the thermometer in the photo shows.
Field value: -13 °C
